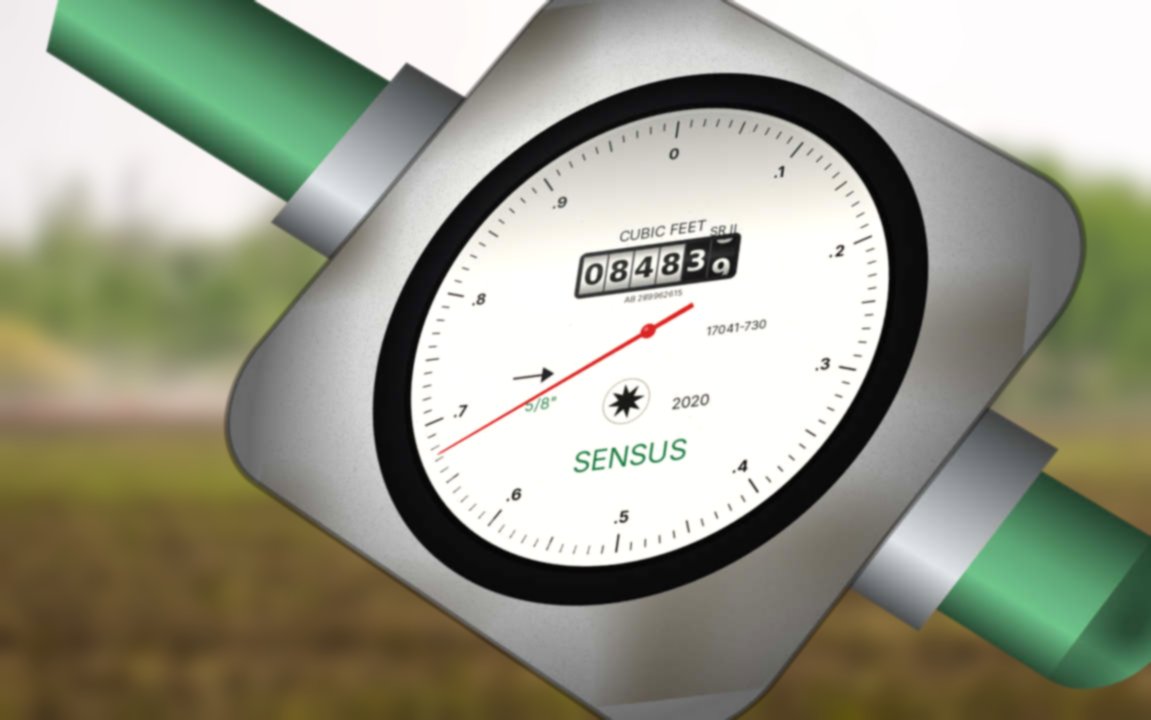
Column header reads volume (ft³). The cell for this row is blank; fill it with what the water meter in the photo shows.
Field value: 84838.67 ft³
